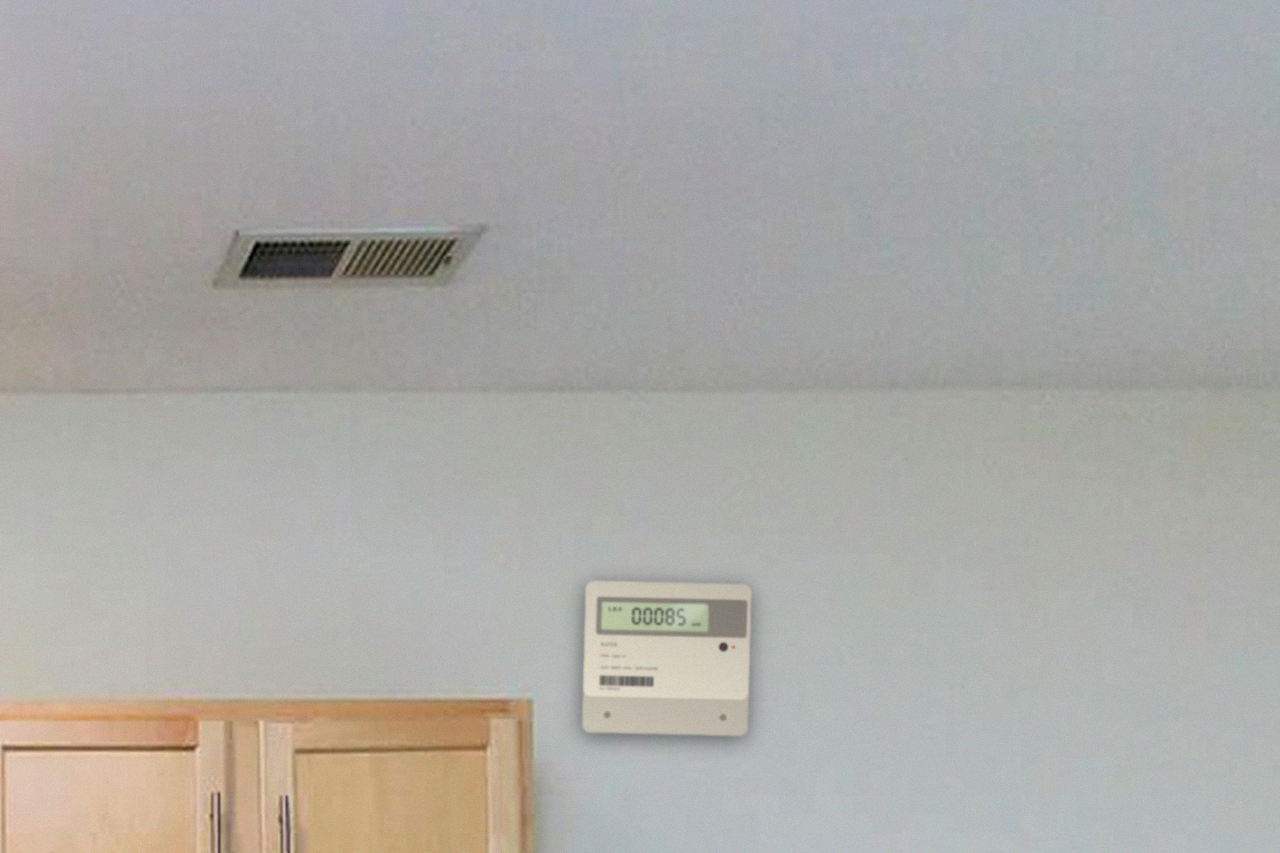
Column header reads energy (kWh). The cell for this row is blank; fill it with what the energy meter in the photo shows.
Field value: 85 kWh
